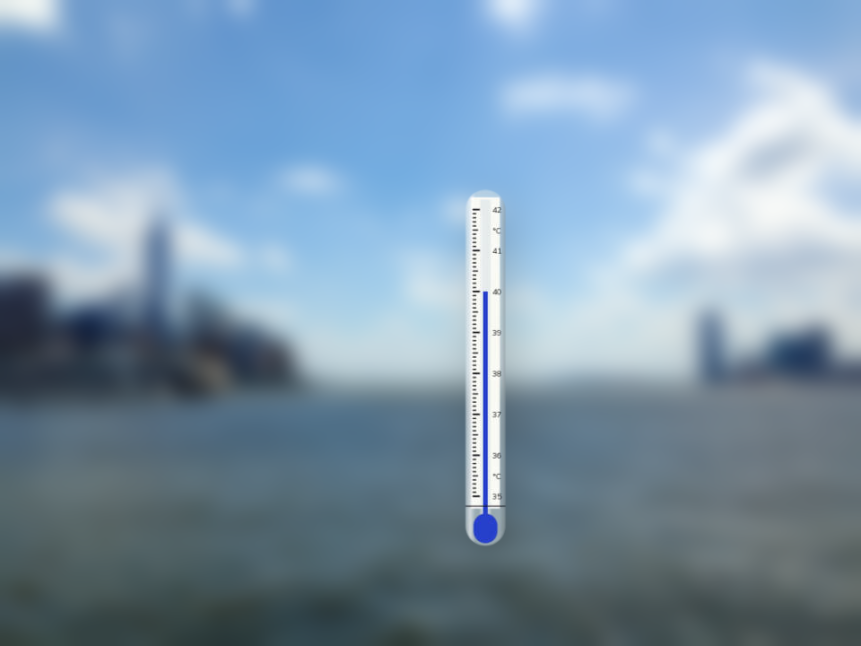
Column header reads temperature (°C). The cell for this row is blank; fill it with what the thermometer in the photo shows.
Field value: 40 °C
